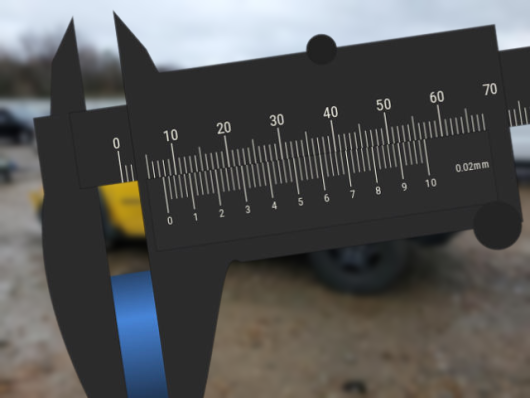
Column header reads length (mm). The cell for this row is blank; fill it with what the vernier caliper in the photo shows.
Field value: 7.6 mm
